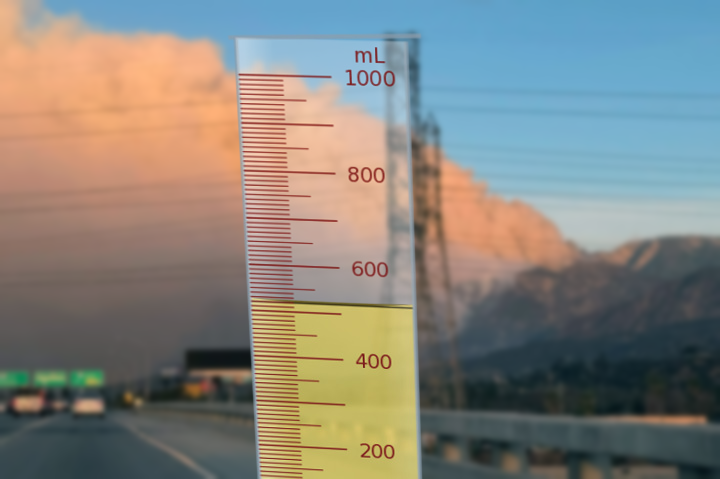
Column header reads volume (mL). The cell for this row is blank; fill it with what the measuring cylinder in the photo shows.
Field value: 520 mL
